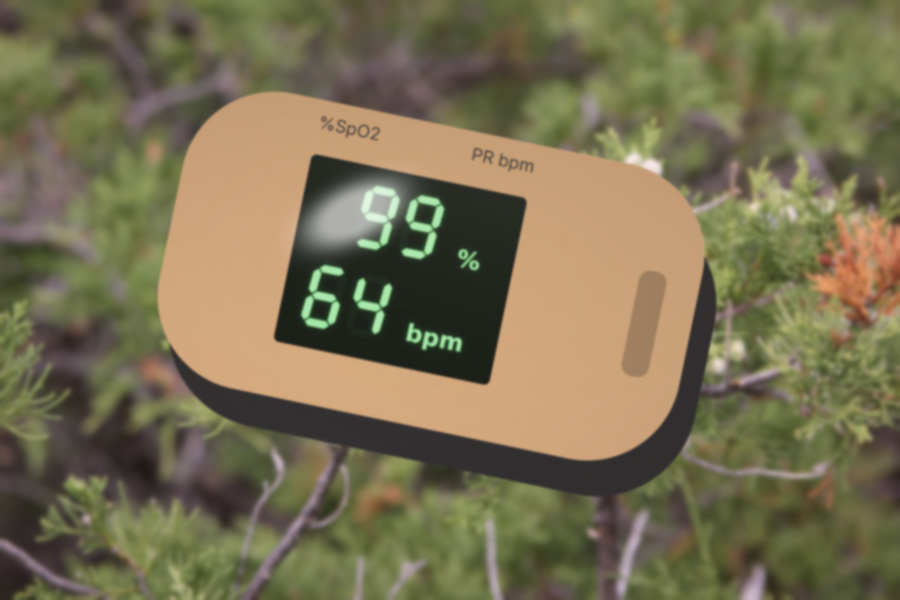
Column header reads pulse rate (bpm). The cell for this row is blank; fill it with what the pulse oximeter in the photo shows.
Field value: 64 bpm
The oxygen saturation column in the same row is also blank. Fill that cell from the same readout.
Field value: 99 %
